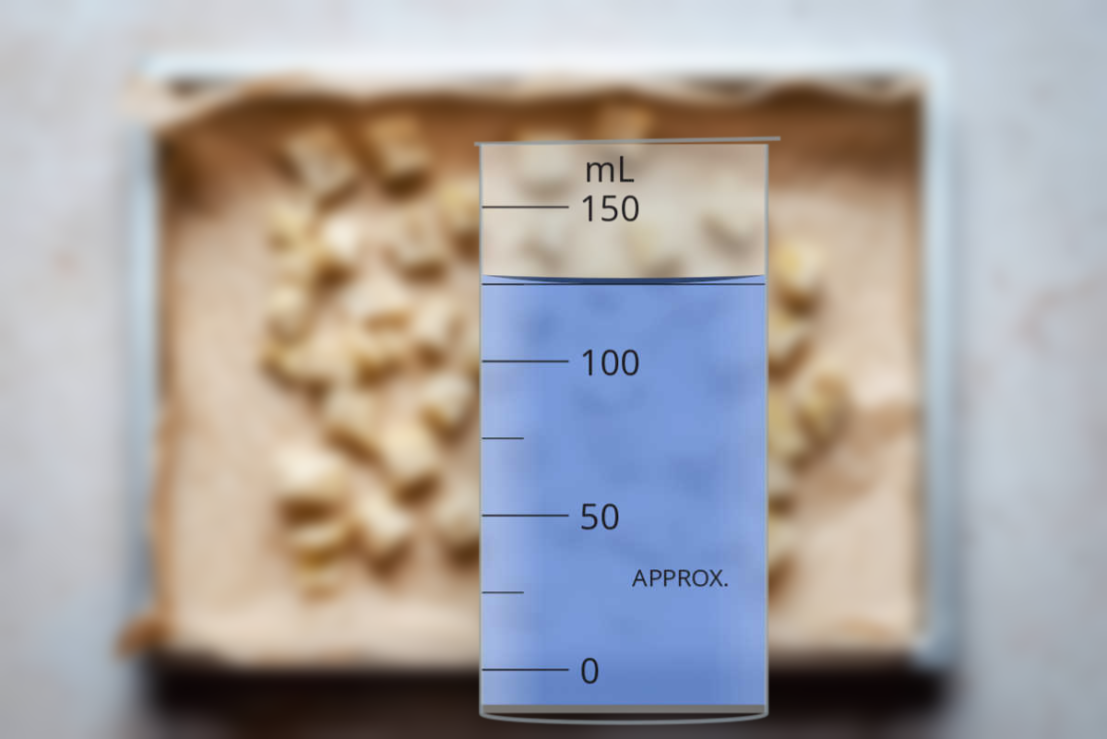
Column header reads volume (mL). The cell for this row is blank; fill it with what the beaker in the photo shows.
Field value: 125 mL
